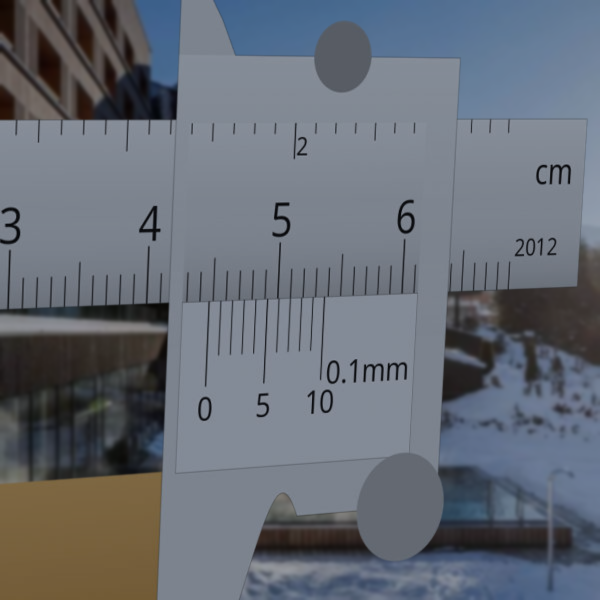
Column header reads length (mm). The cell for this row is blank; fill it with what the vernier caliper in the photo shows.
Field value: 44.7 mm
